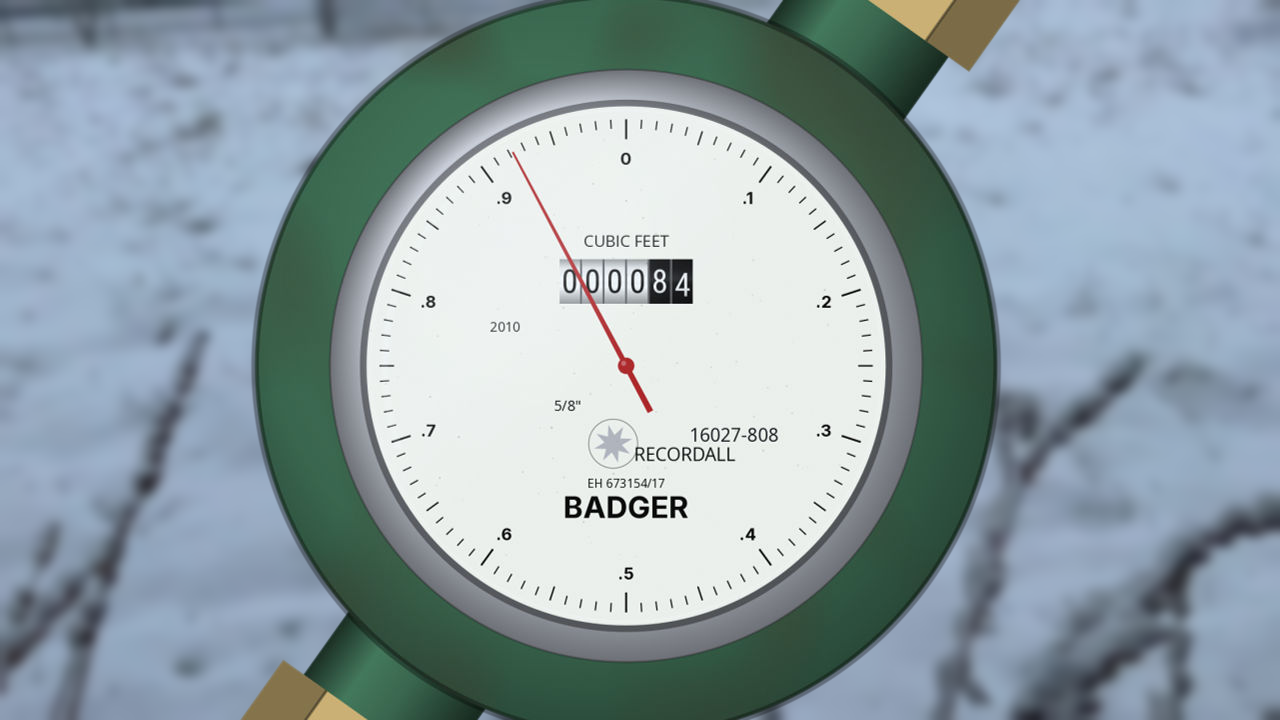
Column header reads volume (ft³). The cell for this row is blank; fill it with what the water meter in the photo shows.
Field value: 83.92 ft³
